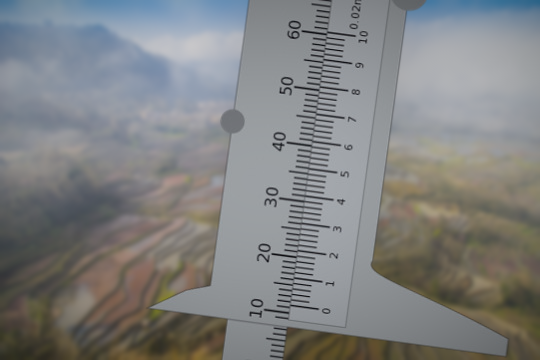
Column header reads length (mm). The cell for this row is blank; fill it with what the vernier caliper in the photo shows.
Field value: 11.4 mm
